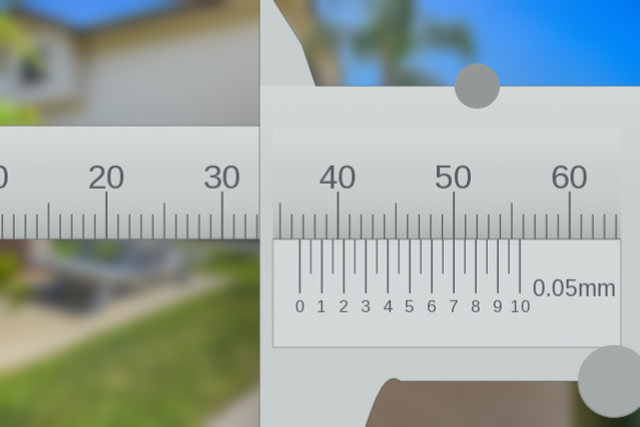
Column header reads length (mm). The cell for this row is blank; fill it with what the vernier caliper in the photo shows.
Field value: 36.7 mm
